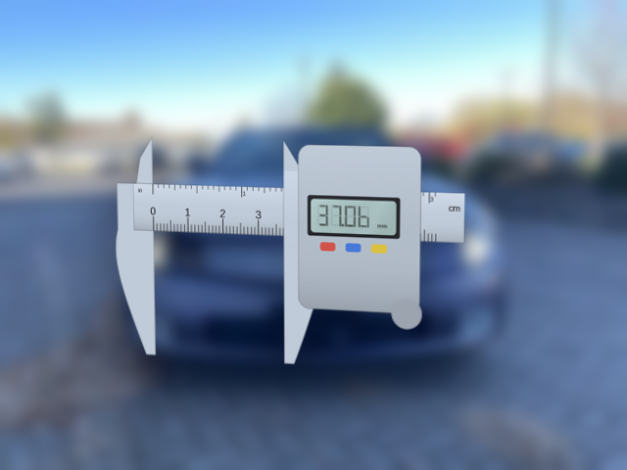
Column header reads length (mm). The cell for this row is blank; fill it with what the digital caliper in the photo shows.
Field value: 37.06 mm
